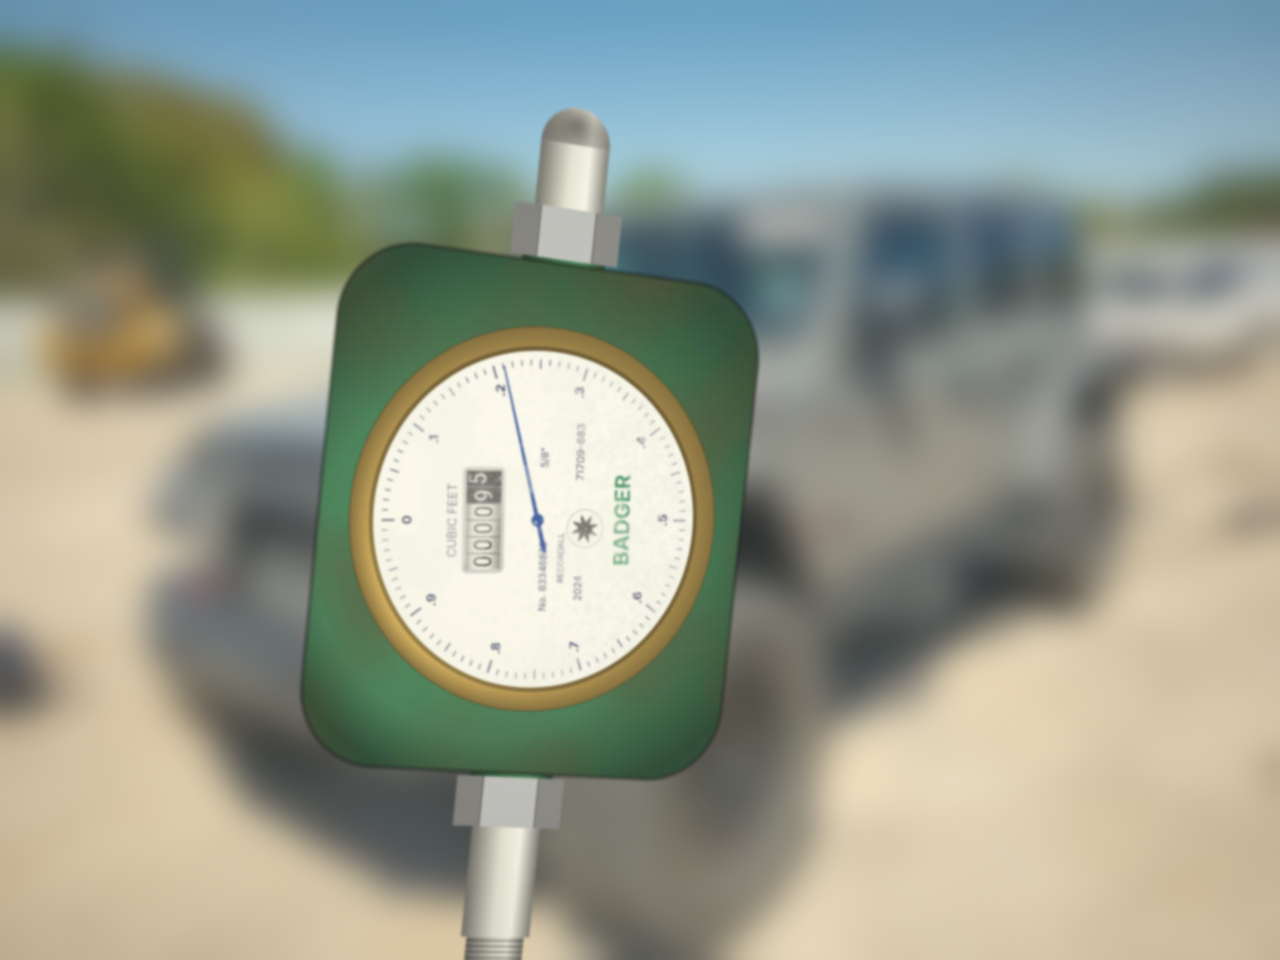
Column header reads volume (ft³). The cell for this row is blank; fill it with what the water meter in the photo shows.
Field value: 95.21 ft³
